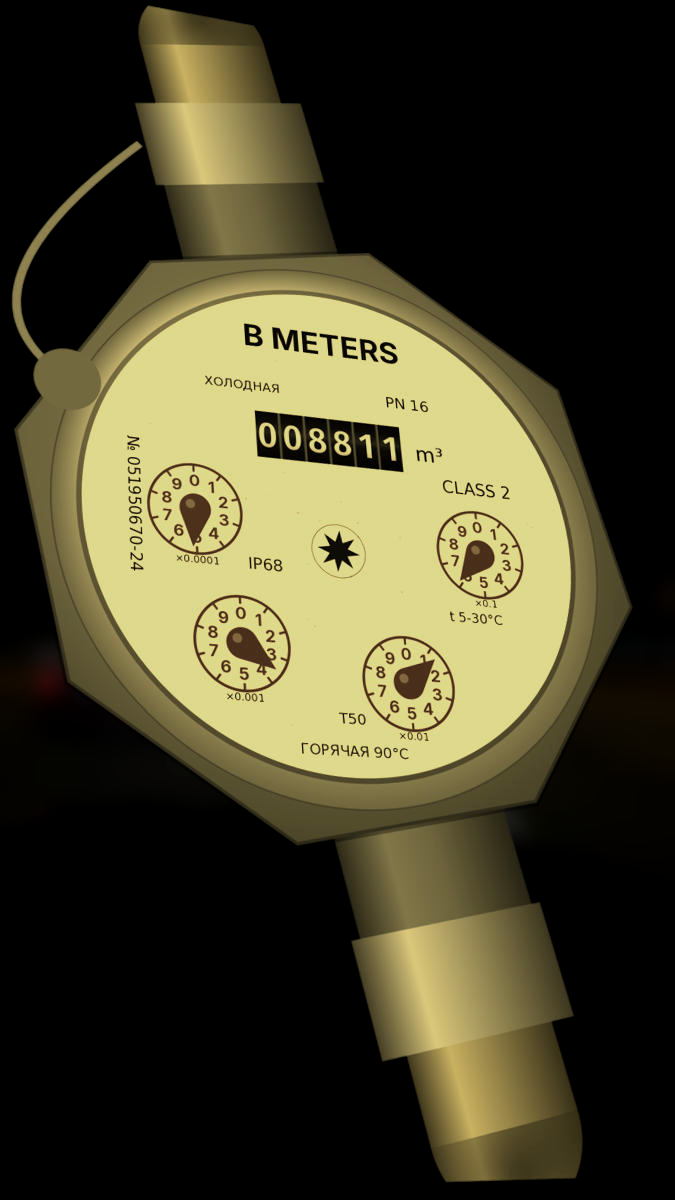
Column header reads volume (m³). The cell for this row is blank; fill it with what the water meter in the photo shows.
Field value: 8811.6135 m³
